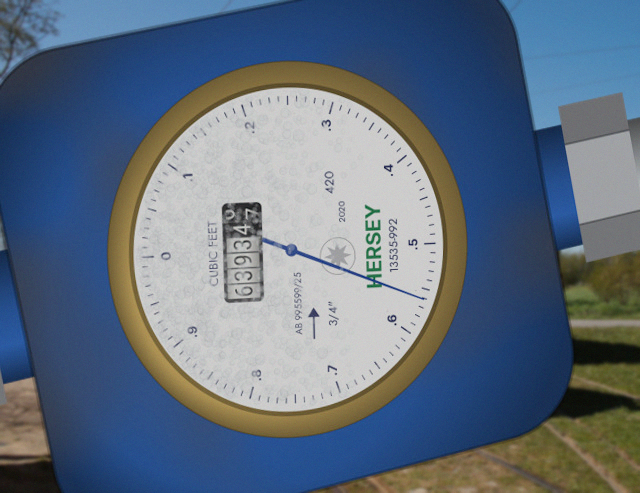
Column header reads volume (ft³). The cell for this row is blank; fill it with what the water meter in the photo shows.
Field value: 639346.56 ft³
